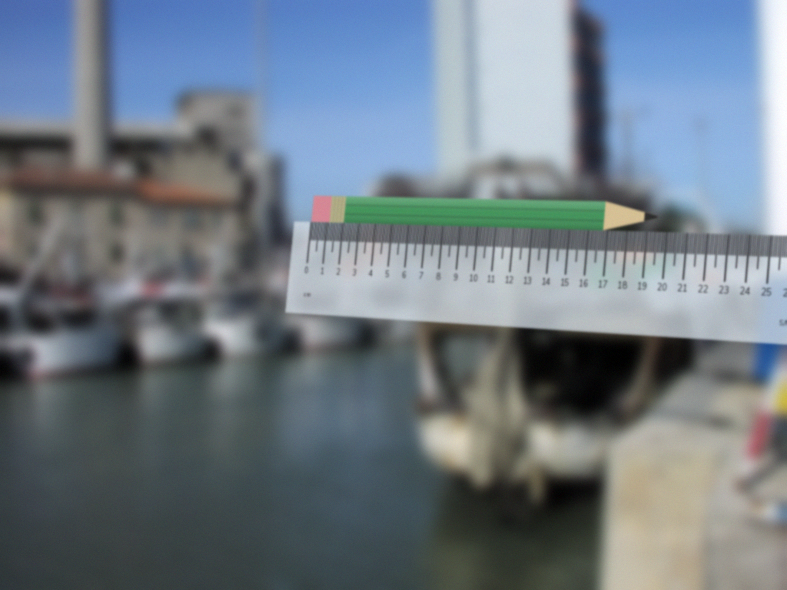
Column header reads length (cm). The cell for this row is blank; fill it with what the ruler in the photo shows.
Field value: 19.5 cm
